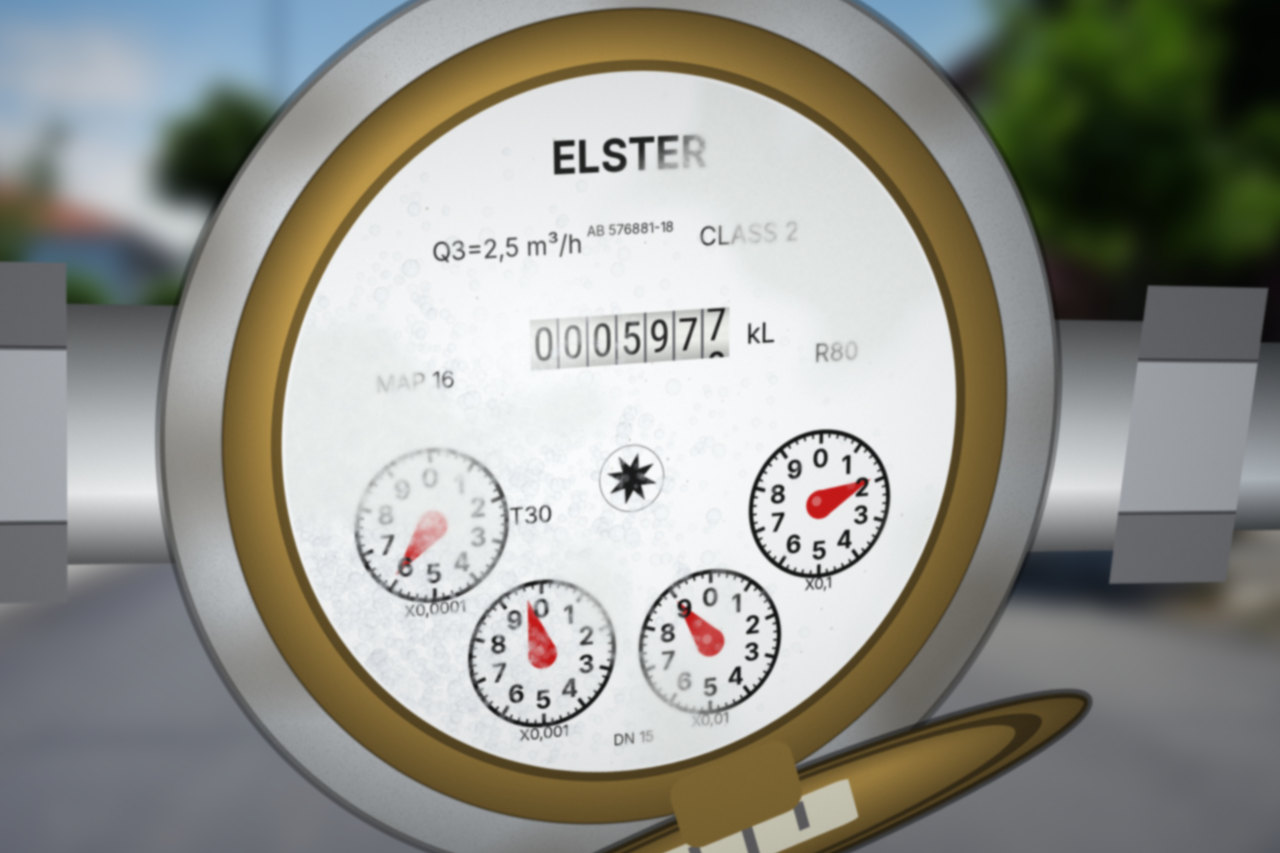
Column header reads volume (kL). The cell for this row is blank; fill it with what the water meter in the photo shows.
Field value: 5977.1896 kL
